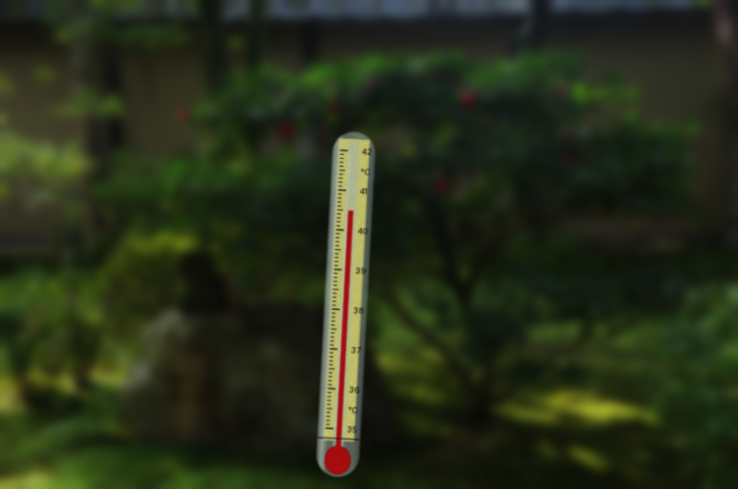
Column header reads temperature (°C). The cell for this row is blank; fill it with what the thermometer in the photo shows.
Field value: 40.5 °C
